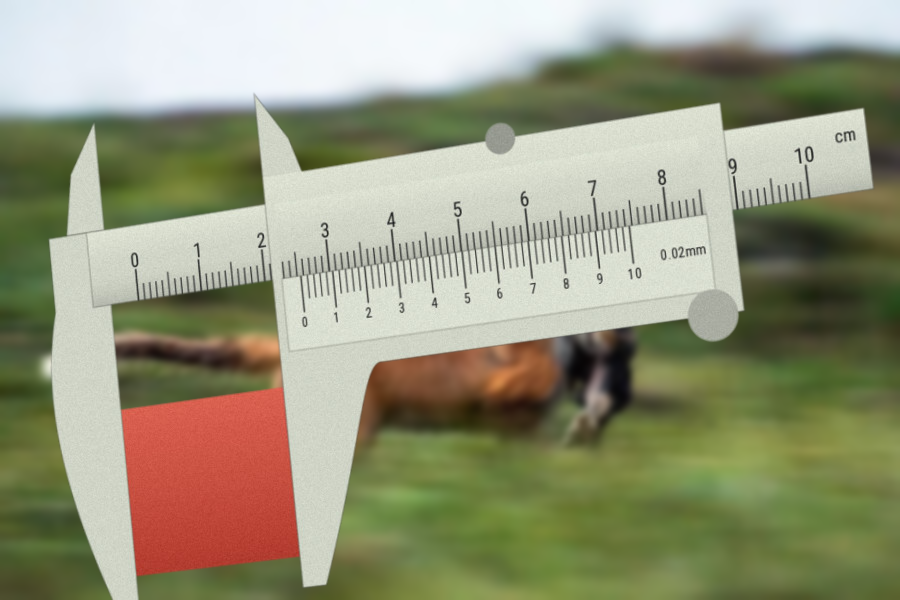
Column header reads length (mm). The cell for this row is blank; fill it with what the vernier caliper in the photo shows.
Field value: 25.6 mm
